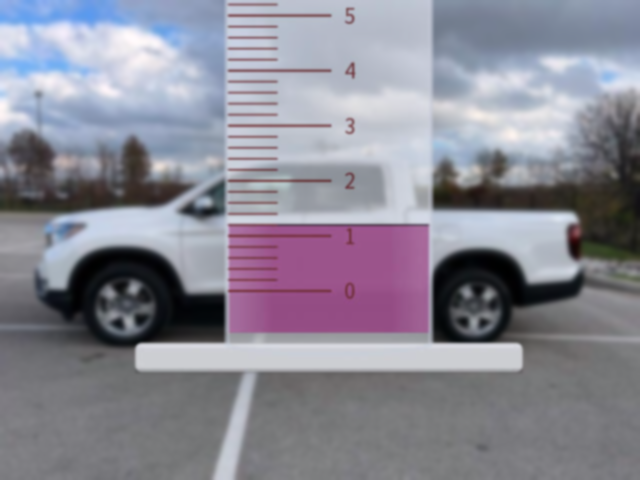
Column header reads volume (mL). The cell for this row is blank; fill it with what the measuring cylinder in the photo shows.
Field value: 1.2 mL
